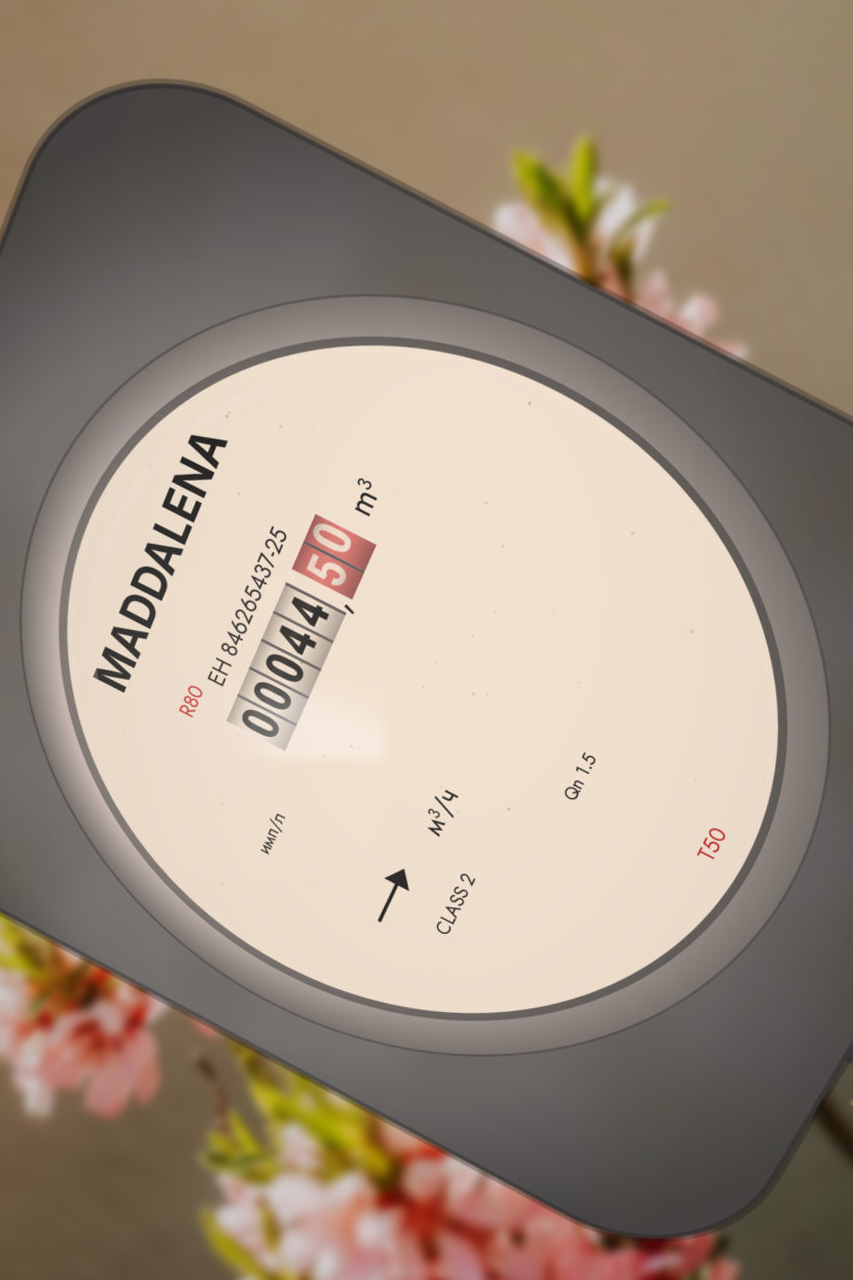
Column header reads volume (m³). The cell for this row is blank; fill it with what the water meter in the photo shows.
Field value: 44.50 m³
